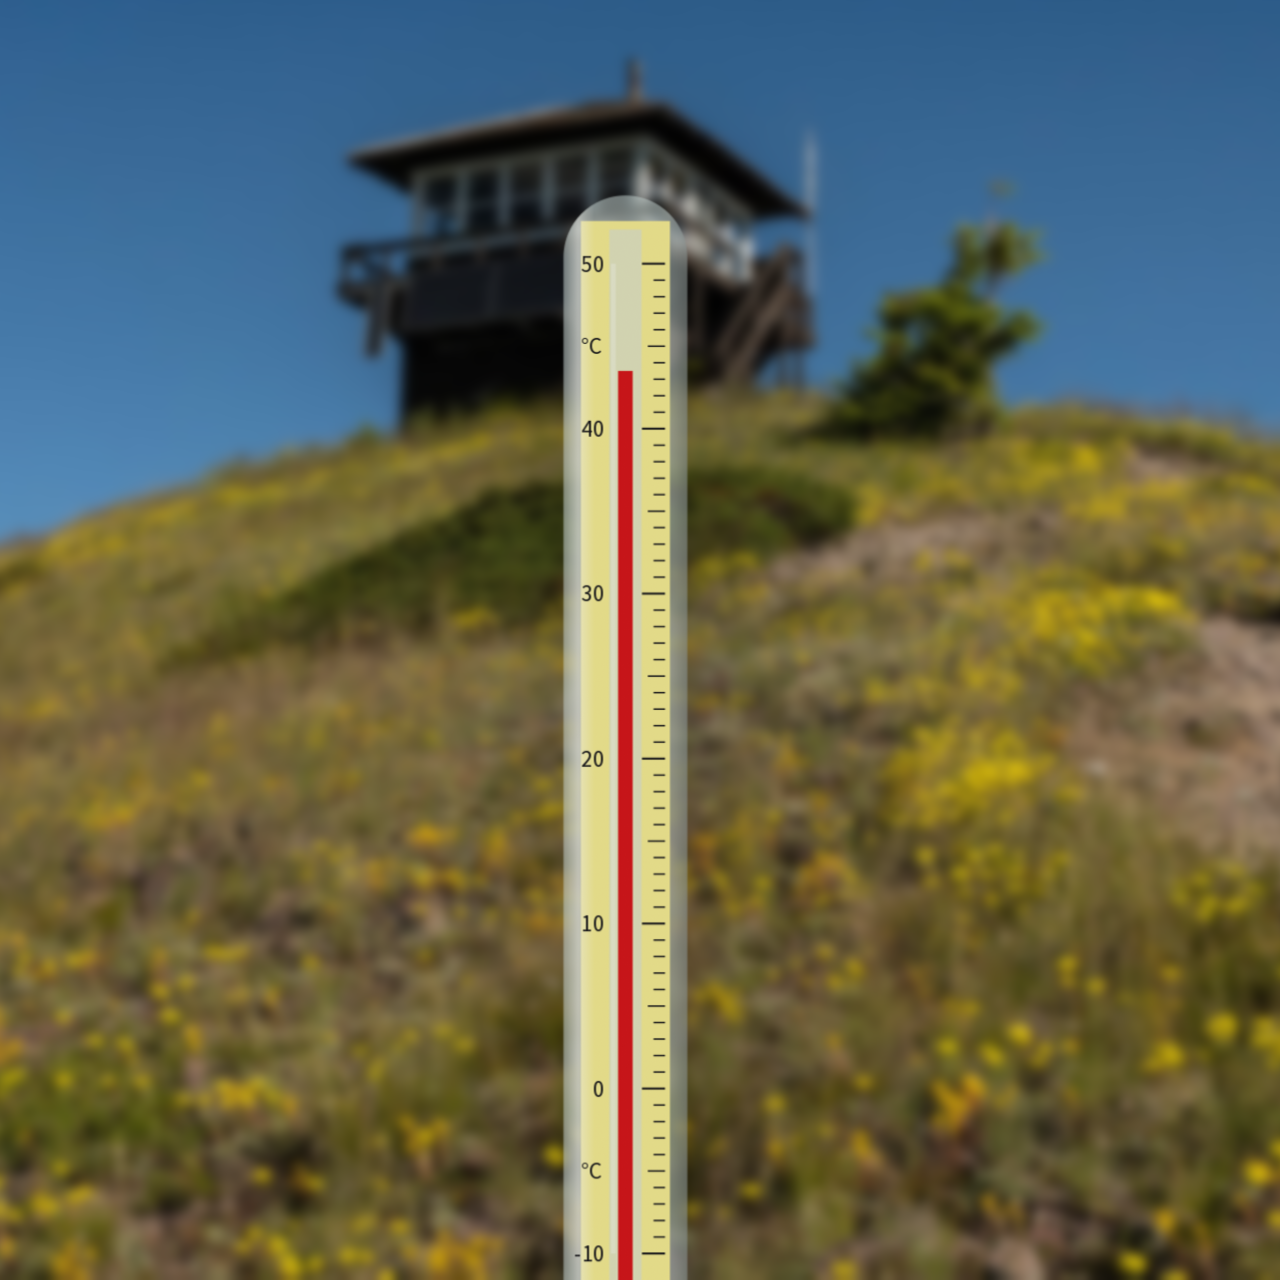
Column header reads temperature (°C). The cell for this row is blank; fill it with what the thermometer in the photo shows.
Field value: 43.5 °C
